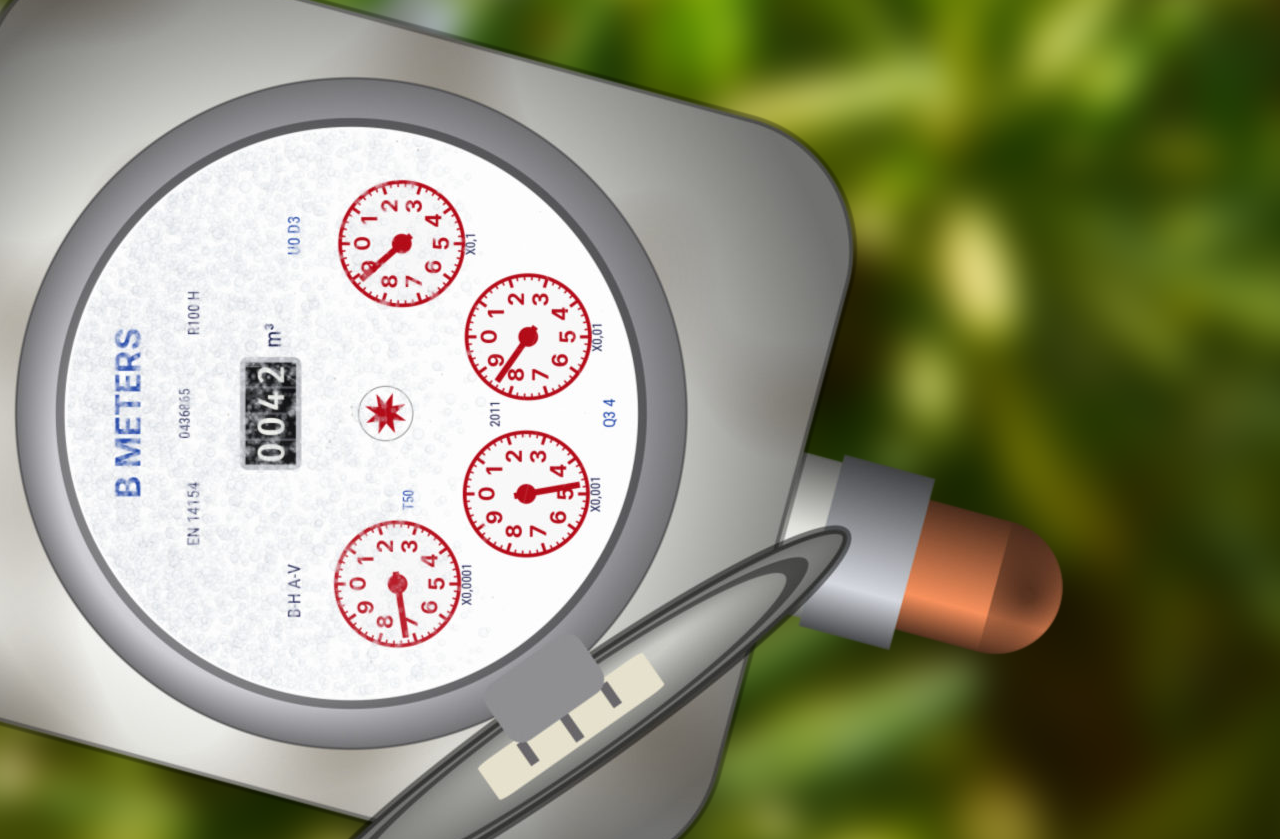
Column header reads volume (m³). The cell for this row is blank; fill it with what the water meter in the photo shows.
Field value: 42.8847 m³
